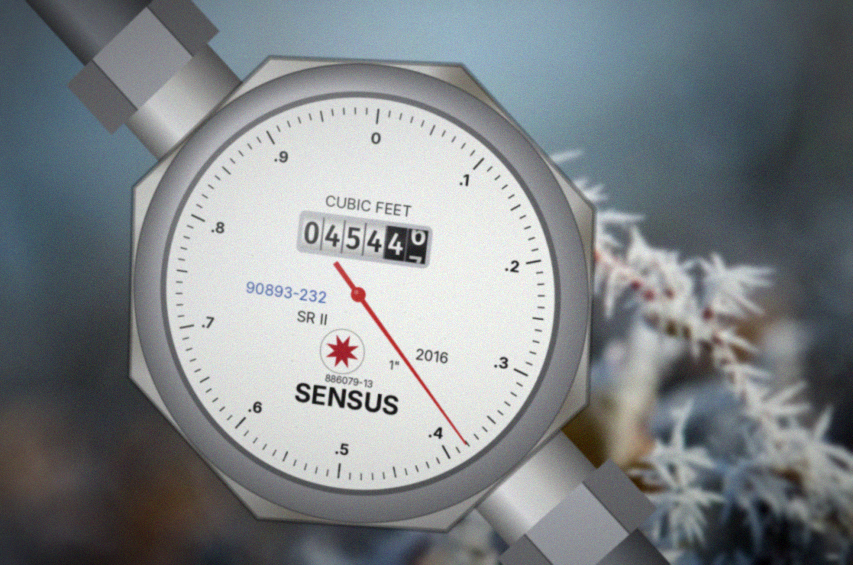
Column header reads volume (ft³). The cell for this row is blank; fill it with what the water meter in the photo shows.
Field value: 45446.38 ft³
